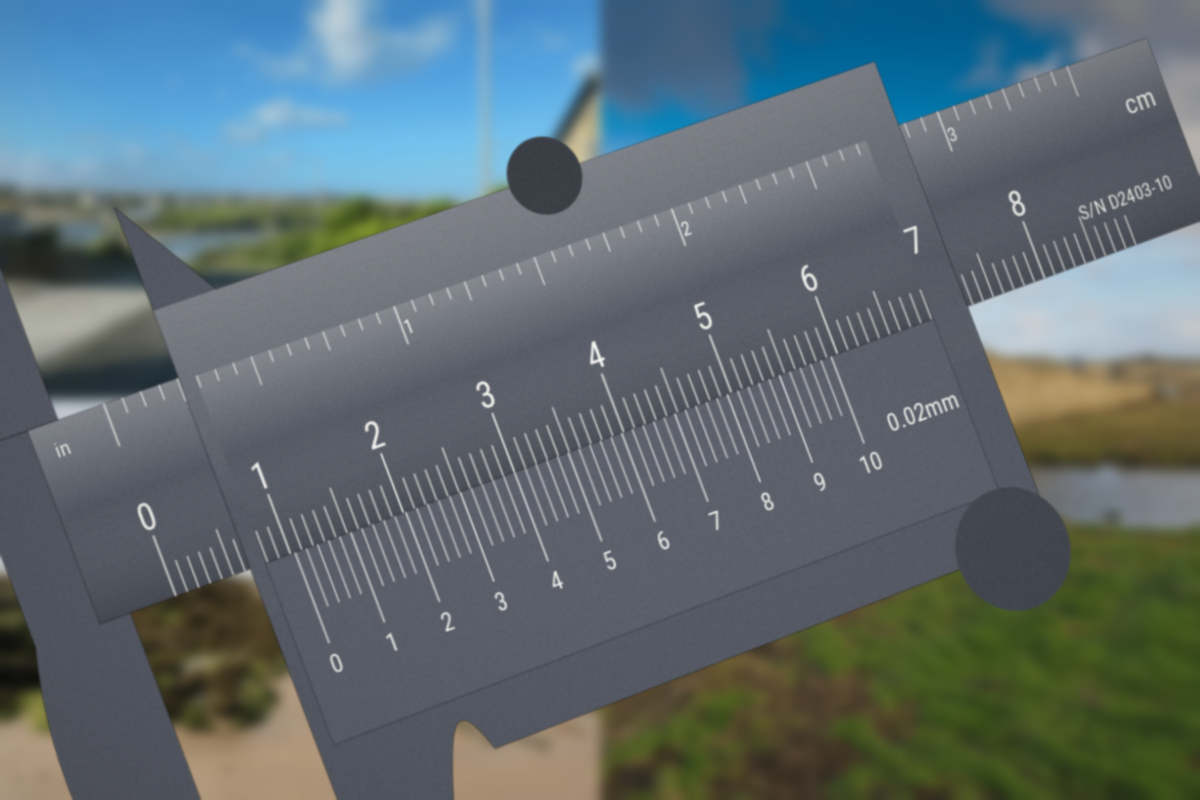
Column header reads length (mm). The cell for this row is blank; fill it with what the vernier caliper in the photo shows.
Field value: 10.4 mm
